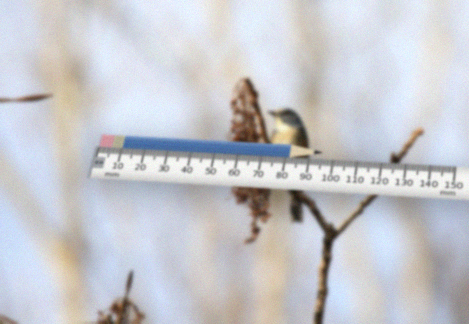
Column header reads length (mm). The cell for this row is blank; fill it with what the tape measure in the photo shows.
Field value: 95 mm
